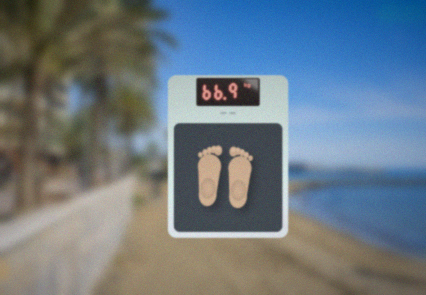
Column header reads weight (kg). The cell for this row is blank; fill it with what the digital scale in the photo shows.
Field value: 66.9 kg
